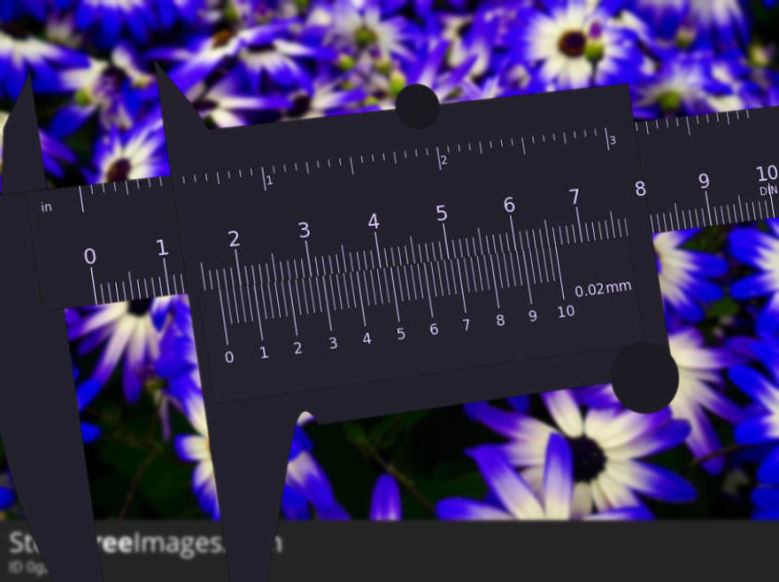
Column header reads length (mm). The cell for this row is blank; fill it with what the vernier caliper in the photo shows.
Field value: 17.0 mm
